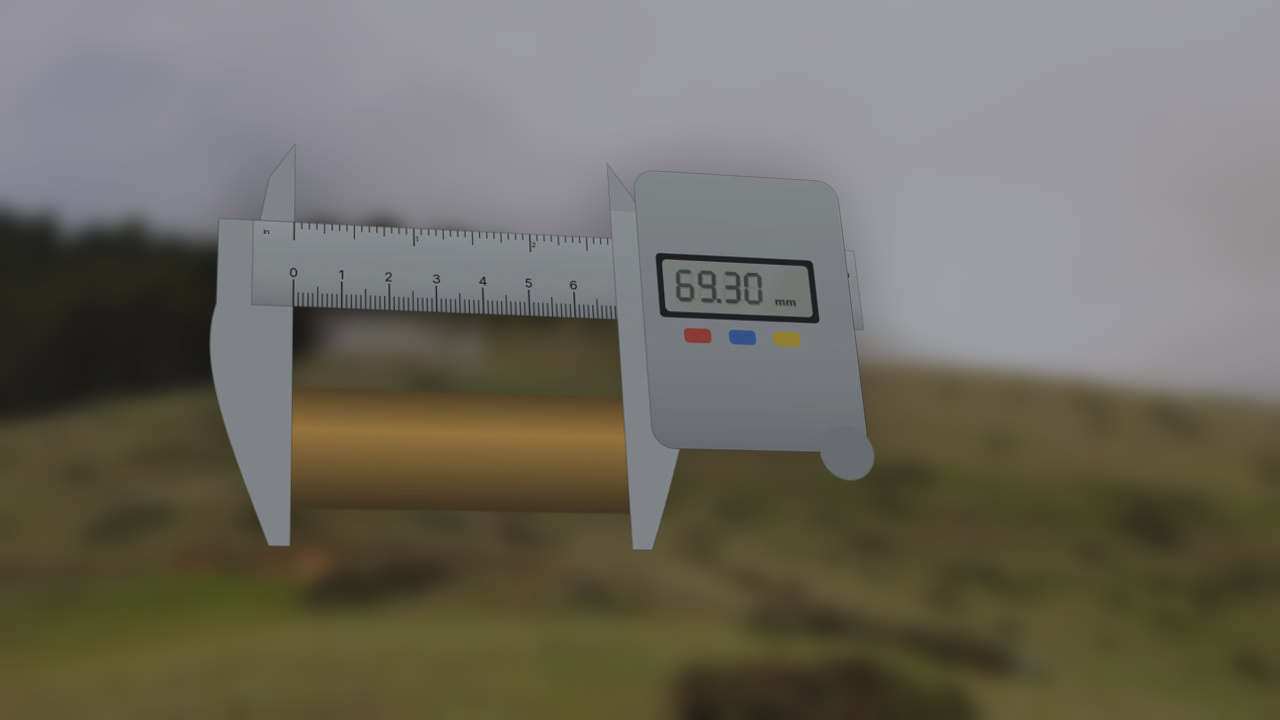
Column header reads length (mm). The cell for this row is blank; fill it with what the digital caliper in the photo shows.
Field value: 69.30 mm
